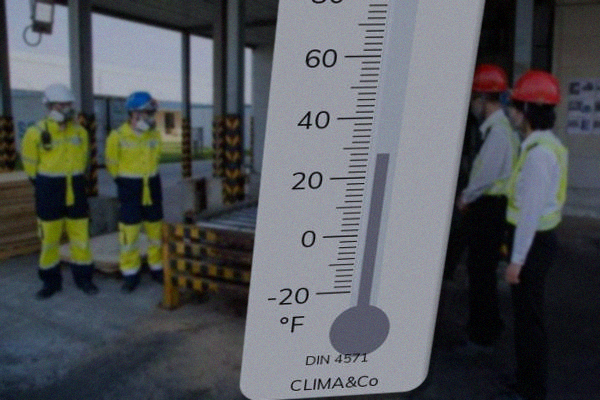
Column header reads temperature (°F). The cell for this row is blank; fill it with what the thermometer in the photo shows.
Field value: 28 °F
